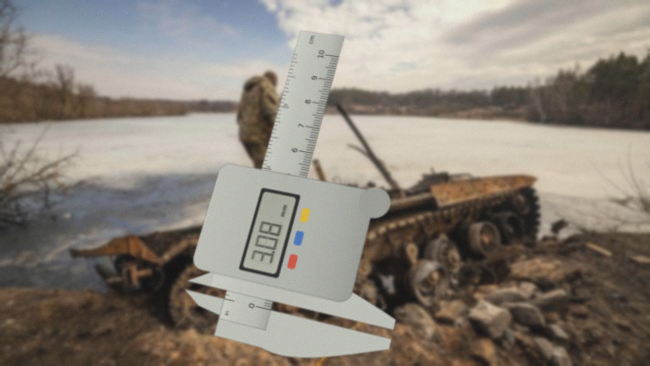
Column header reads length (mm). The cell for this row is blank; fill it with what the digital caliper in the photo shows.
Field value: 3.08 mm
